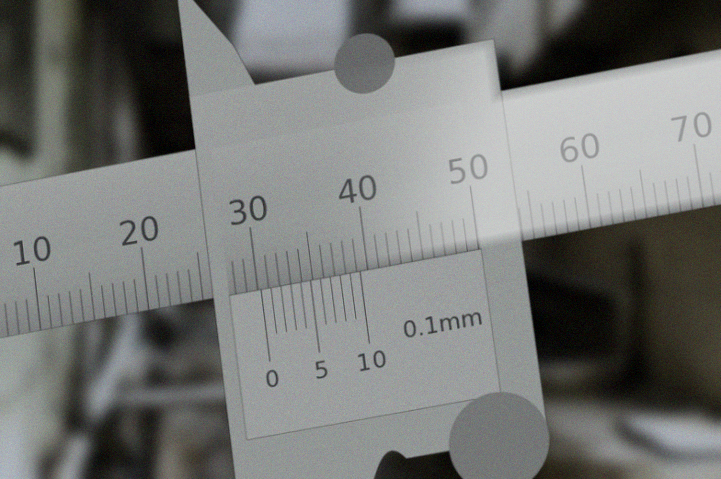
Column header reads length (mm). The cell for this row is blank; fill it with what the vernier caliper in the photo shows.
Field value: 30.3 mm
